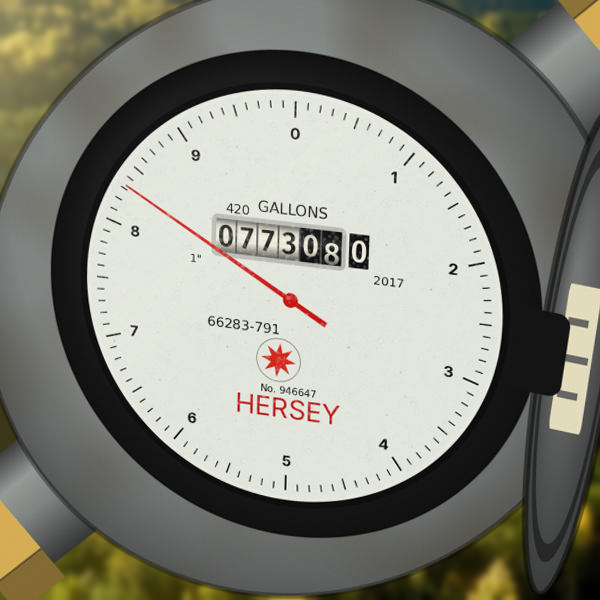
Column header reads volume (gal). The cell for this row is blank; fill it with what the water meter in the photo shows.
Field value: 773078.3 gal
